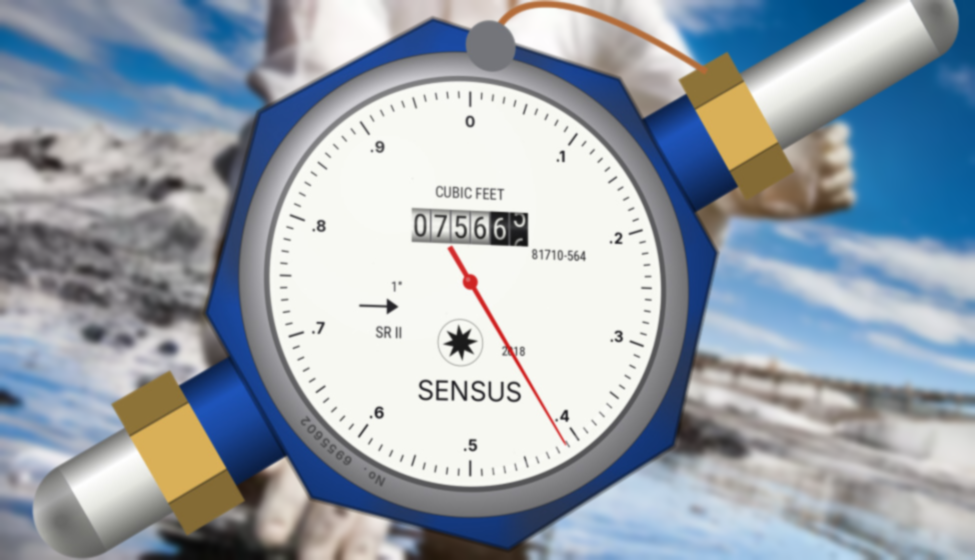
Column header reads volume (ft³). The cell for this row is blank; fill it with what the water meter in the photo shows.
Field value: 75665.41 ft³
